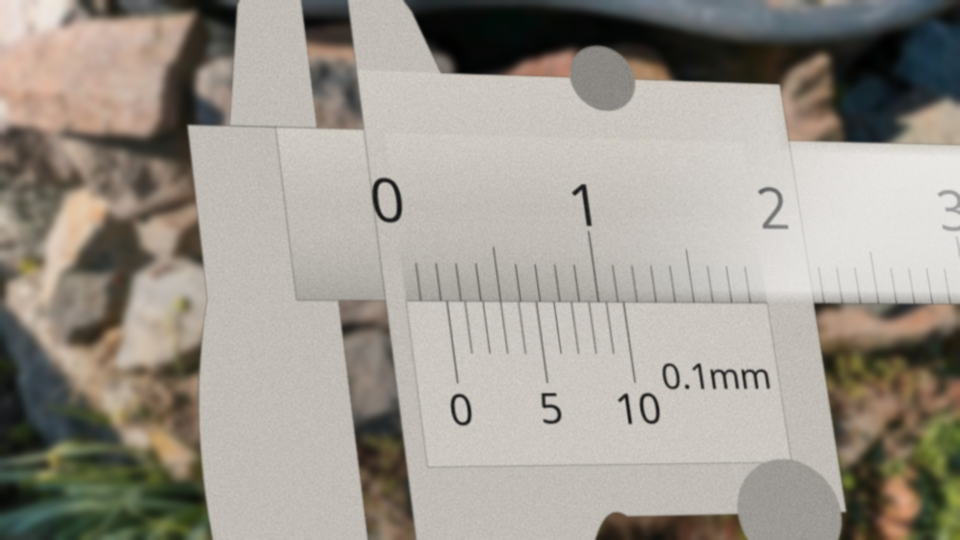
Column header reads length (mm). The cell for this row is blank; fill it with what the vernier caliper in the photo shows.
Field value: 2.3 mm
